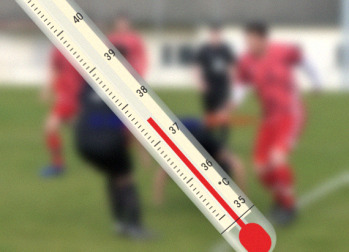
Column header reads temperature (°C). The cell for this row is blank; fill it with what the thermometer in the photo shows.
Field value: 37.5 °C
